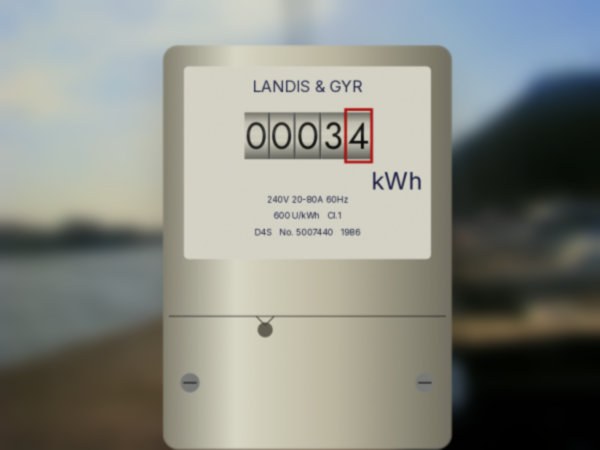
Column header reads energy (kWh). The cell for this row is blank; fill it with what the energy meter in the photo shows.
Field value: 3.4 kWh
